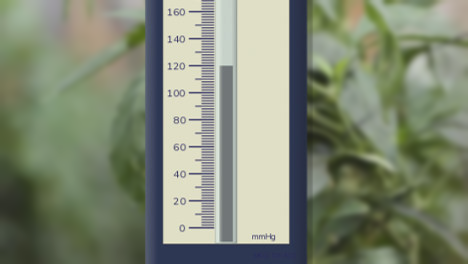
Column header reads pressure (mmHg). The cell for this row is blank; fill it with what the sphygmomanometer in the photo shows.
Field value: 120 mmHg
